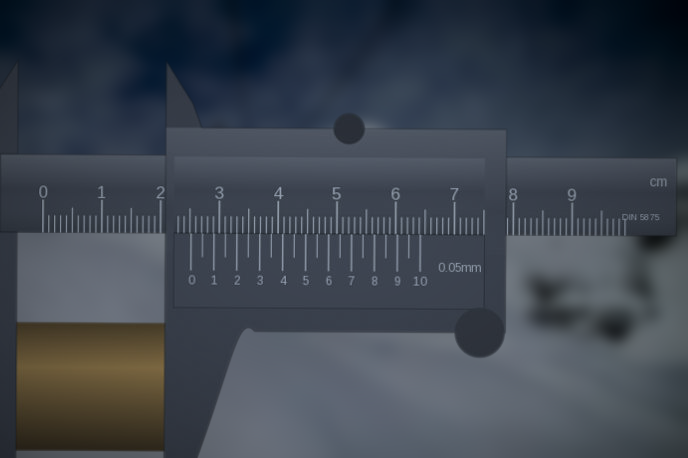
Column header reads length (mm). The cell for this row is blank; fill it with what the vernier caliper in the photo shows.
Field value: 25.2 mm
